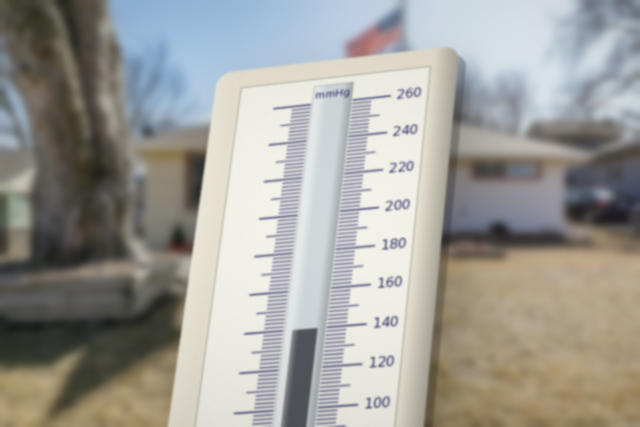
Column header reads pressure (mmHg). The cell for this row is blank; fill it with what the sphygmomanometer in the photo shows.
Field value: 140 mmHg
